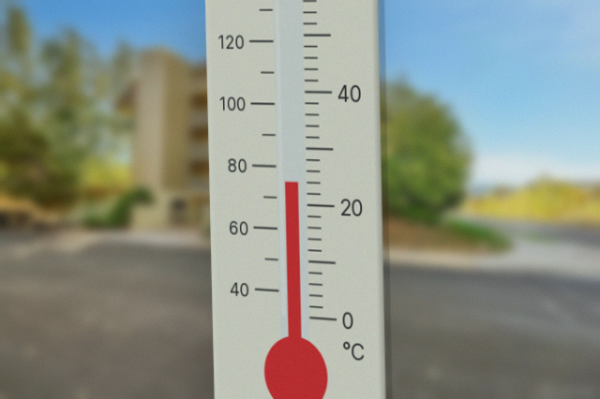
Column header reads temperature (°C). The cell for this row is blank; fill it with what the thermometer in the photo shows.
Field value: 24 °C
